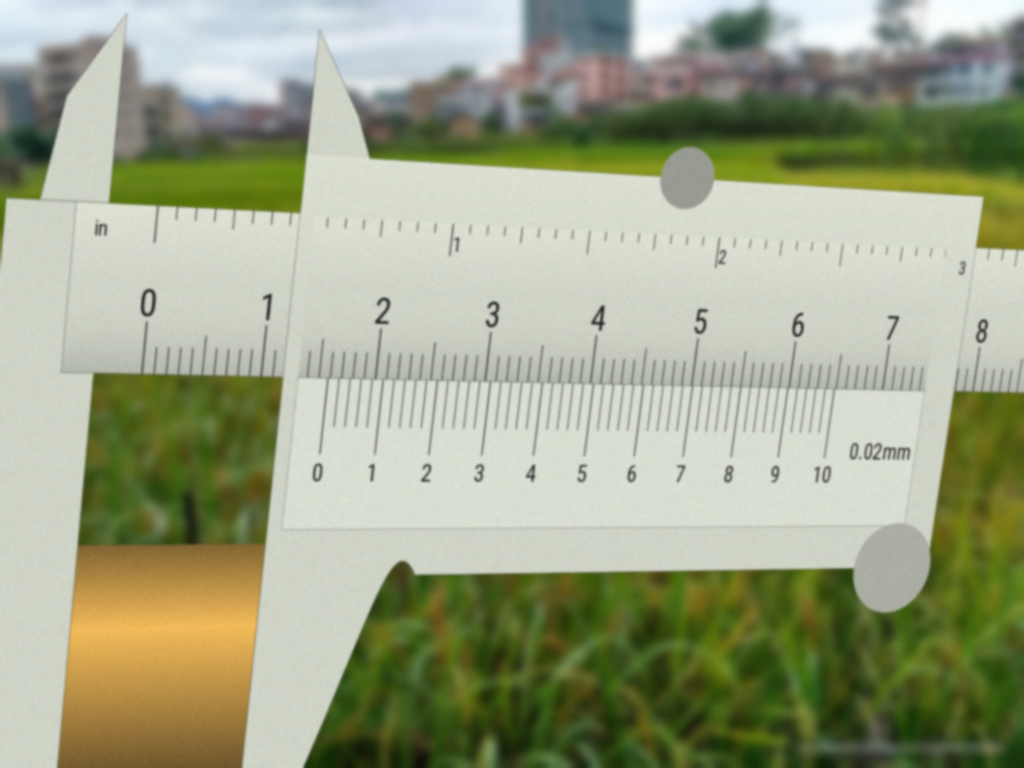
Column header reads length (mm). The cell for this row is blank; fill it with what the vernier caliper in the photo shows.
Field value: 15.8 mm
